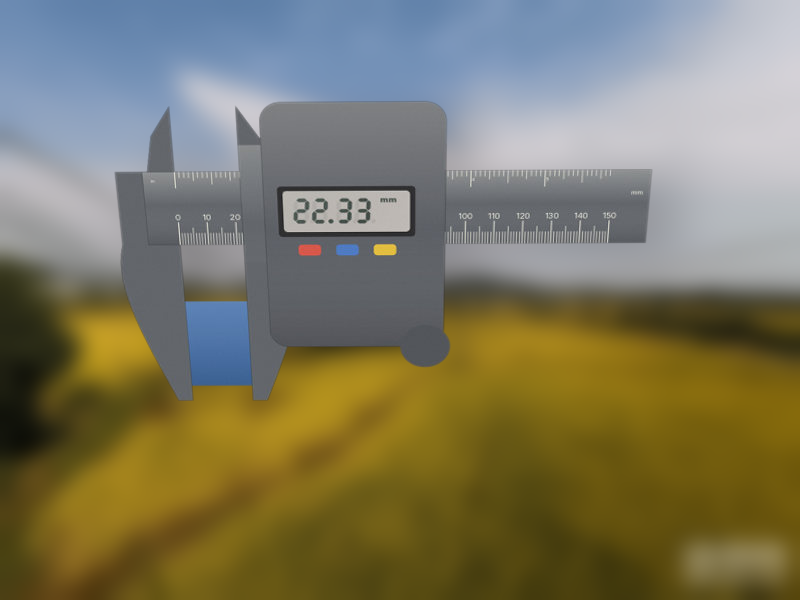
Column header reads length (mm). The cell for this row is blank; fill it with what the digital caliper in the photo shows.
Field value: 22.33 mm
